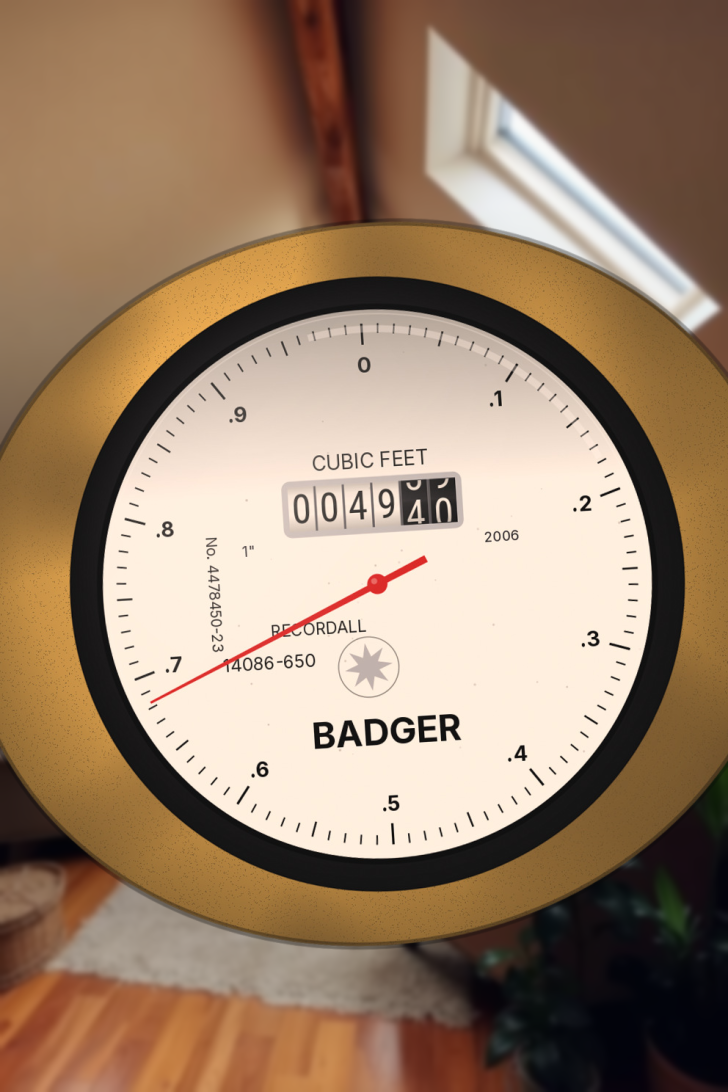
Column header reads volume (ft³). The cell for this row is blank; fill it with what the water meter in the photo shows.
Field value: 4939.68 ft³
